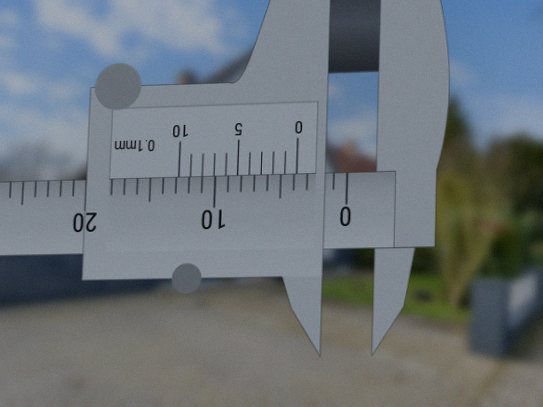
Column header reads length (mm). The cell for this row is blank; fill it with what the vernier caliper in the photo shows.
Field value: 3.8 mm
